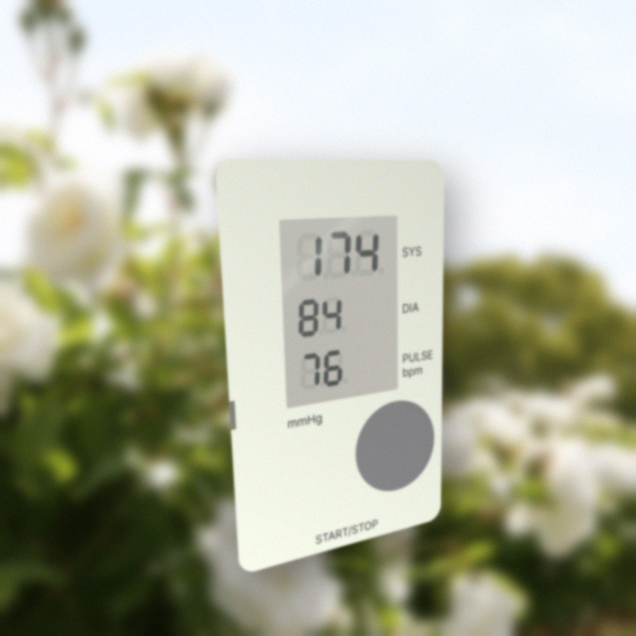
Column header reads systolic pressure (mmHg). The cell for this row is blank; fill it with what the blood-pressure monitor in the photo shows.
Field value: 174 mmHg
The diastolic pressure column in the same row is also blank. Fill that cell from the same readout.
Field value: 84 mmHg
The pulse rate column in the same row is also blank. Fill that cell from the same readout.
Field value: 76 bpm
